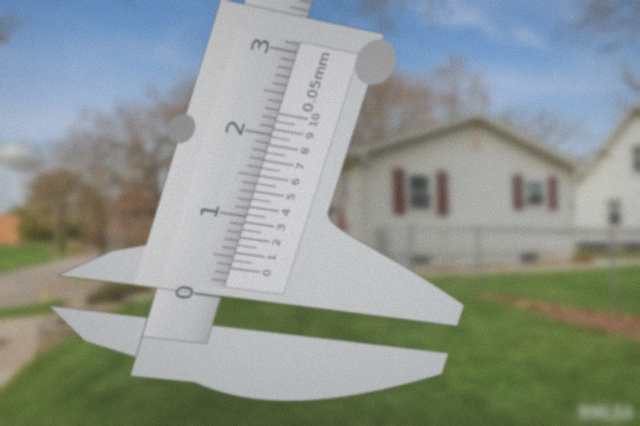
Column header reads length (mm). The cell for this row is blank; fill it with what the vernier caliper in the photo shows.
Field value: 3.6 mm
